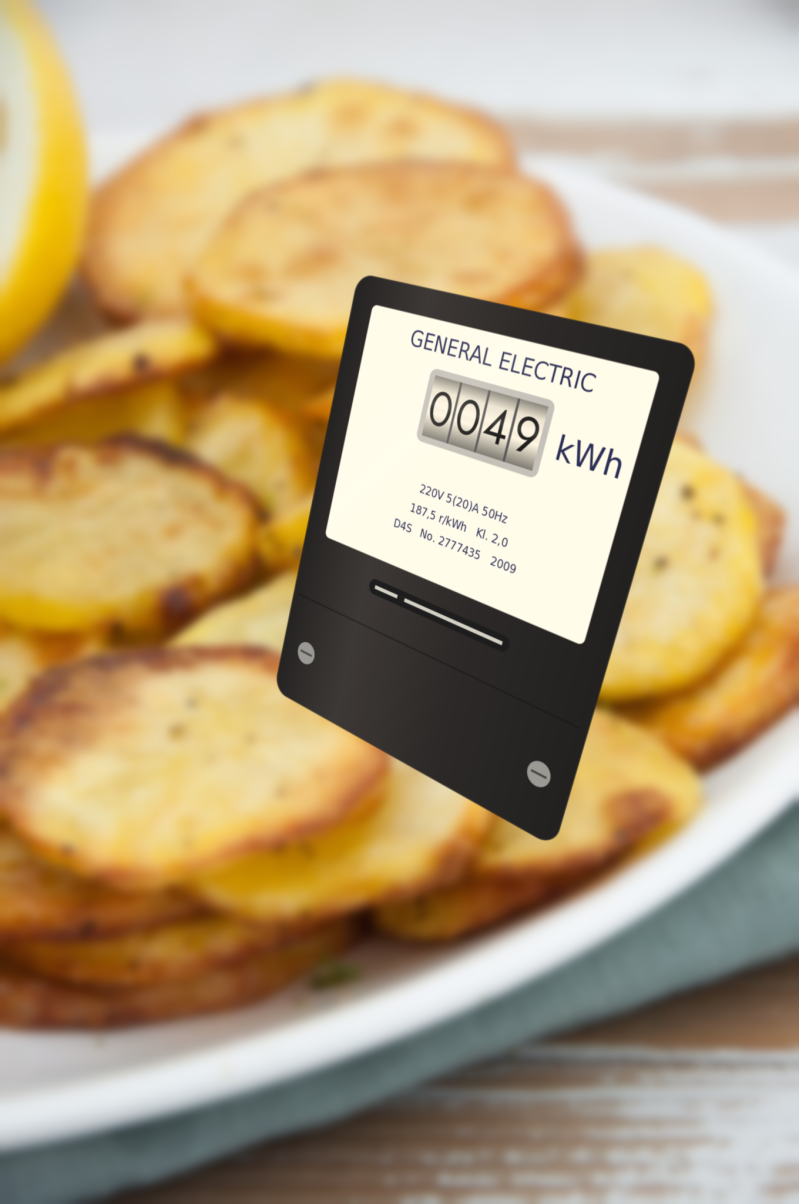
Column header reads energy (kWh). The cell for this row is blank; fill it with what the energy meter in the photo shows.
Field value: 49 kWh
